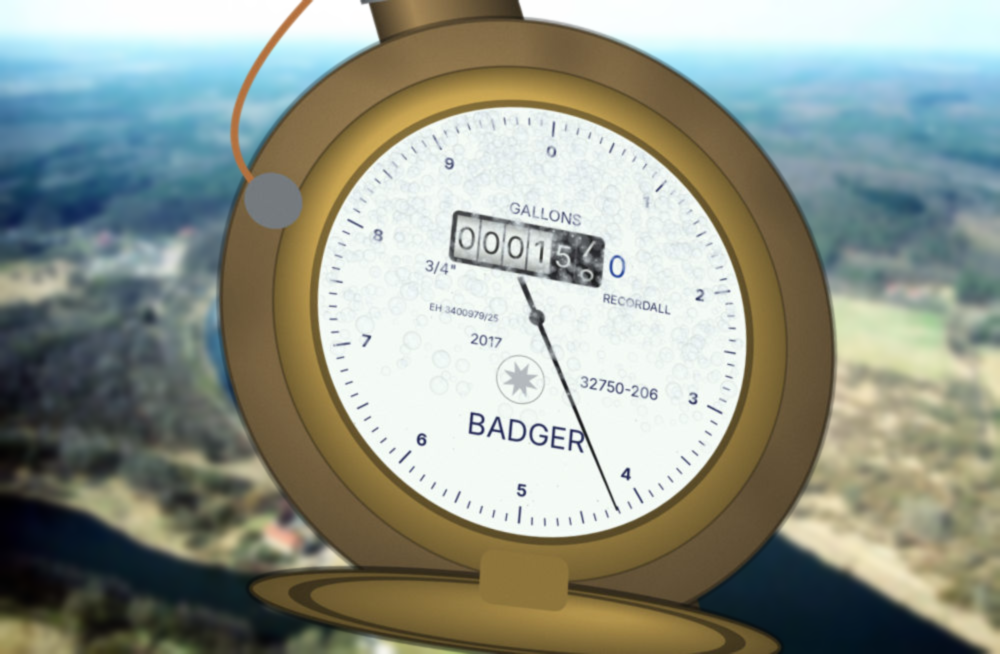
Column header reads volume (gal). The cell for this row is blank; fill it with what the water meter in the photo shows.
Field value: 1574.2 gal
